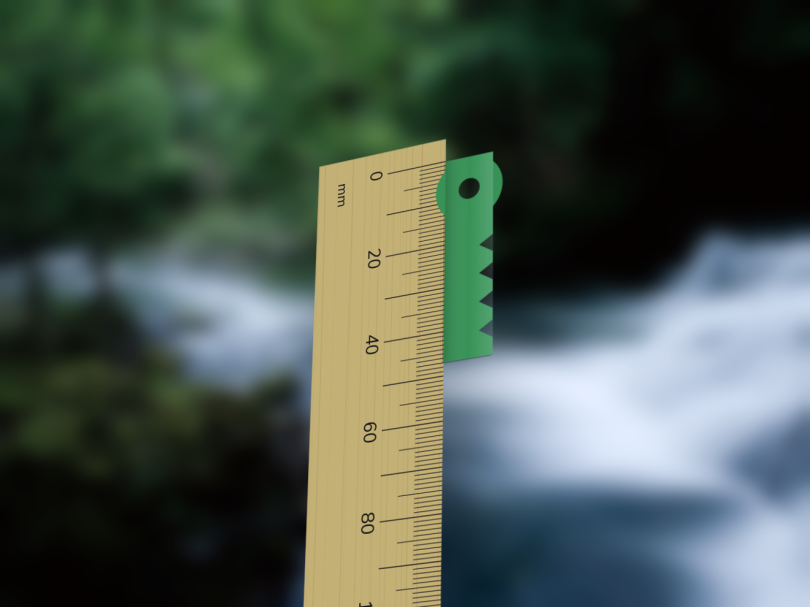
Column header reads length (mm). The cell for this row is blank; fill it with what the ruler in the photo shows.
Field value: 47 mm
